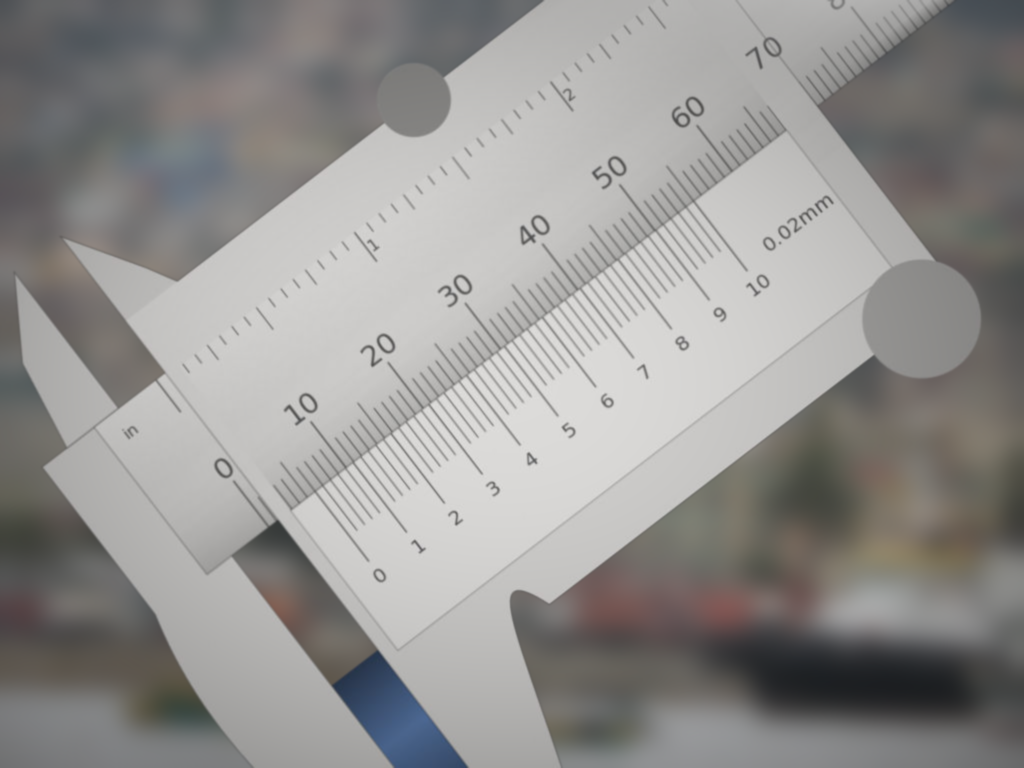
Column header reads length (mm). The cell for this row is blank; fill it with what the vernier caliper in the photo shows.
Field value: 6.0 mm
